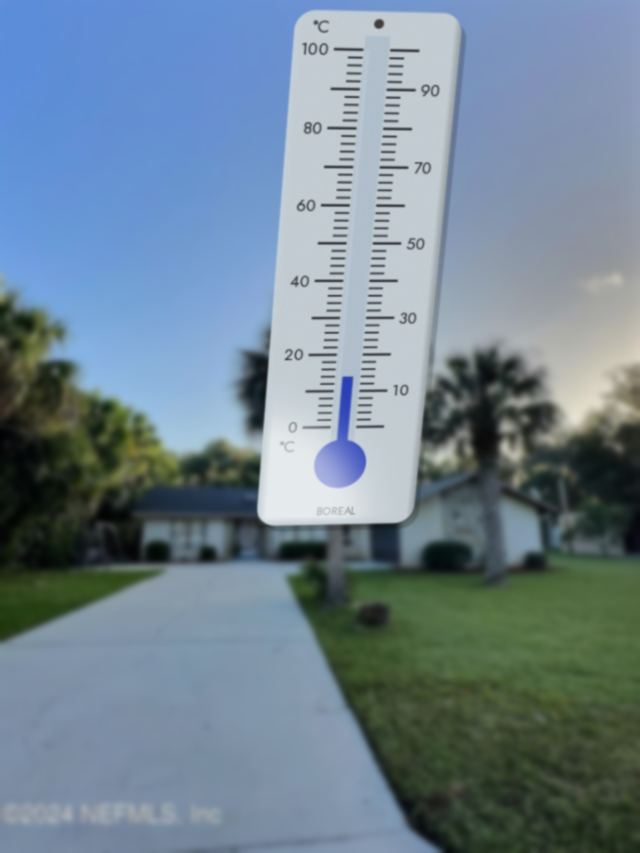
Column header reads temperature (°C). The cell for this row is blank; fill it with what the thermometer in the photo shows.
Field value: 14 °C
